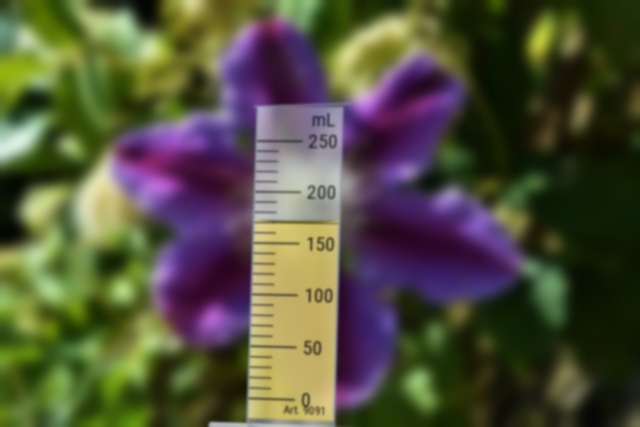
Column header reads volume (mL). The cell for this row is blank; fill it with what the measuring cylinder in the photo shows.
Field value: 170 mL
